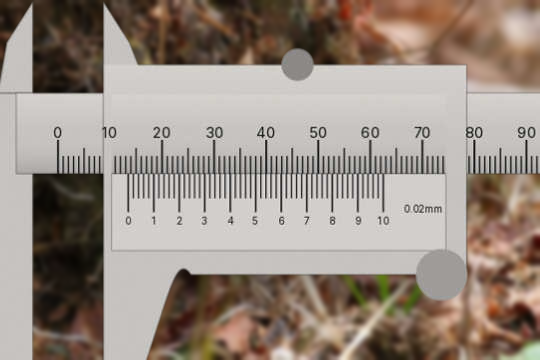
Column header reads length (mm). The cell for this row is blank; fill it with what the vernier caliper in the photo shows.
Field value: 13.5 mm
